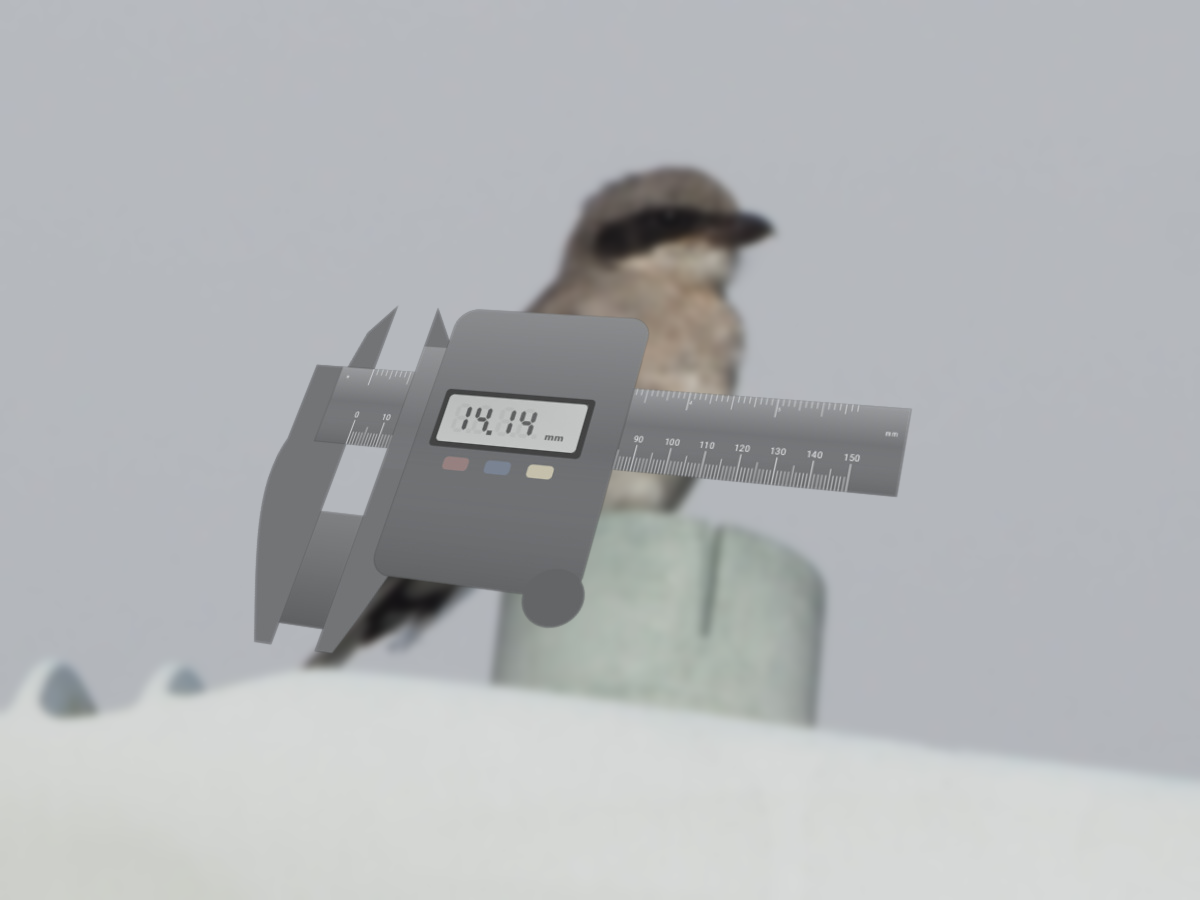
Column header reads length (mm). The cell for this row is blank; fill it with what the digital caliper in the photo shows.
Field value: 14.14 mm
